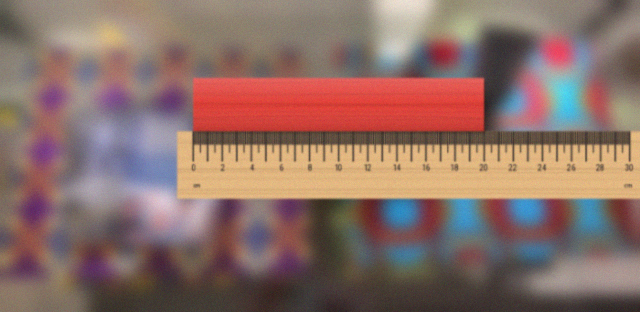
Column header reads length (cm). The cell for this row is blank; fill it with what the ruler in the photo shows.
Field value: 20 cm
